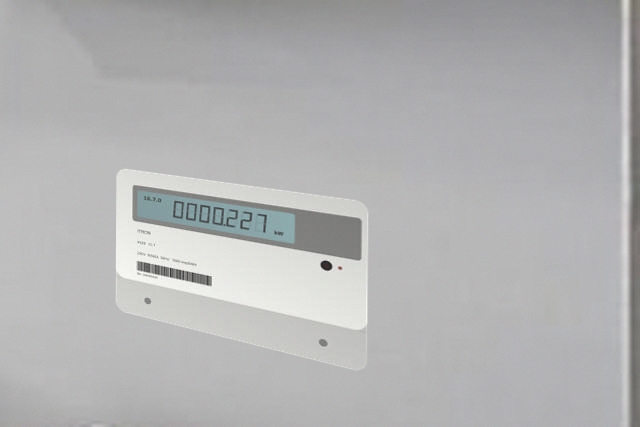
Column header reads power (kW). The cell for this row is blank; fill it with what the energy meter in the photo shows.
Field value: 0.227 kW
